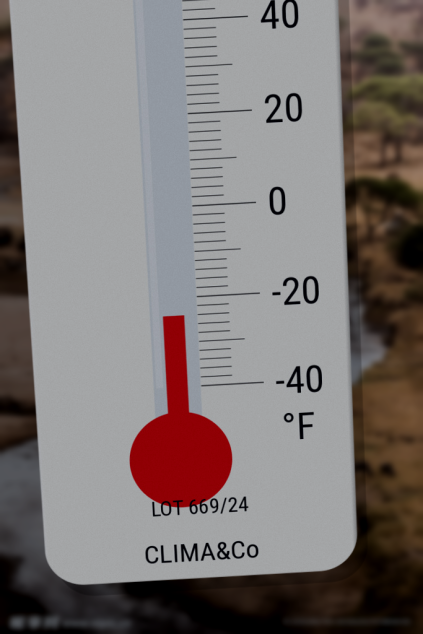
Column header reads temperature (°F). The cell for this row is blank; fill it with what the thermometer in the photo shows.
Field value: -24 °F
